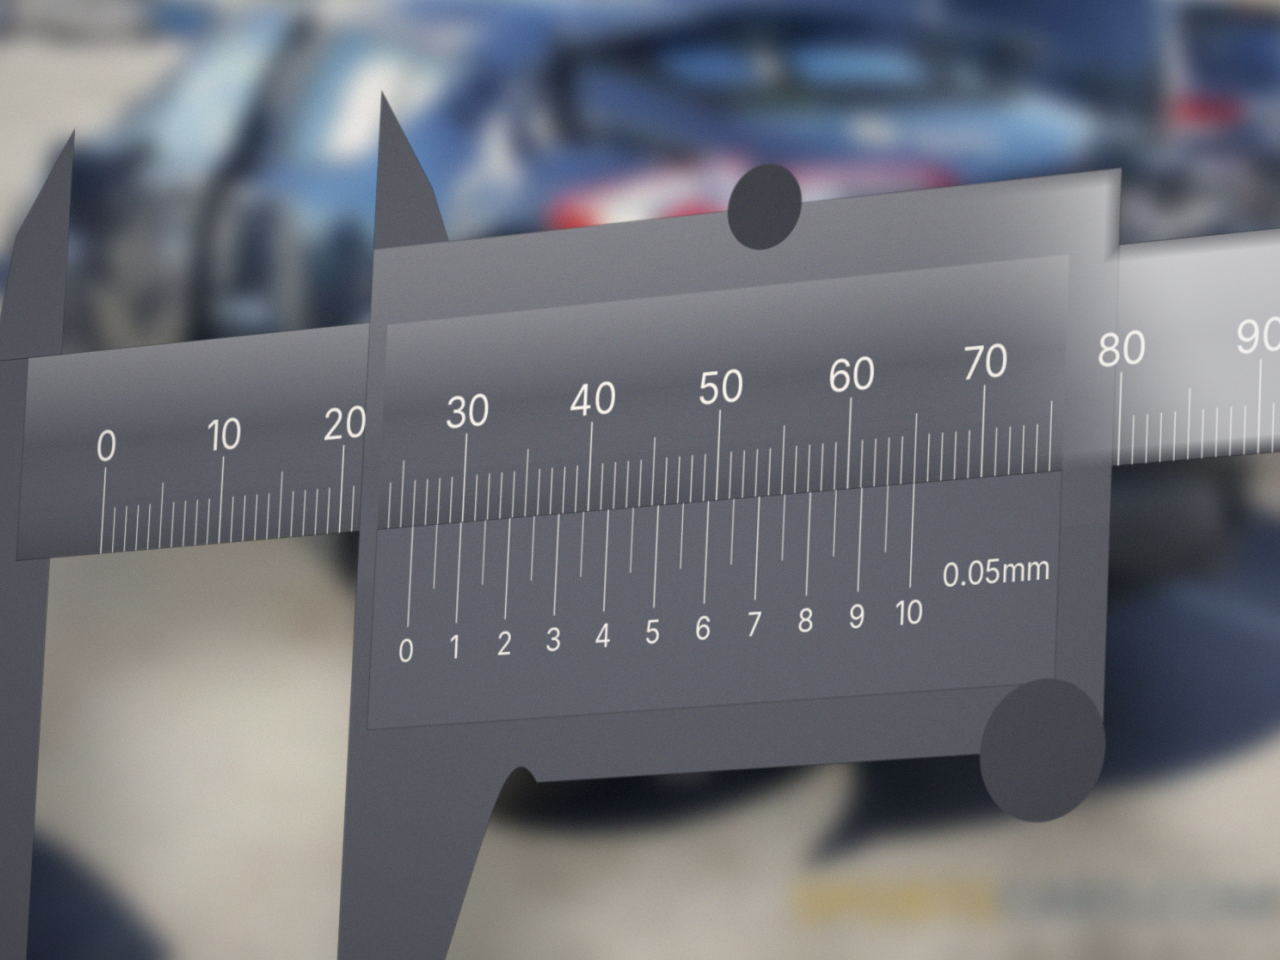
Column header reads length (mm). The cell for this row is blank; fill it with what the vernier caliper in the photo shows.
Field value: 26.0 mm
